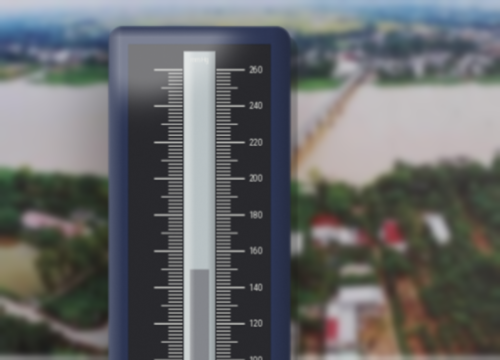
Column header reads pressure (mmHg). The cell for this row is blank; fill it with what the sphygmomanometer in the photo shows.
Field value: 150 mmHg
